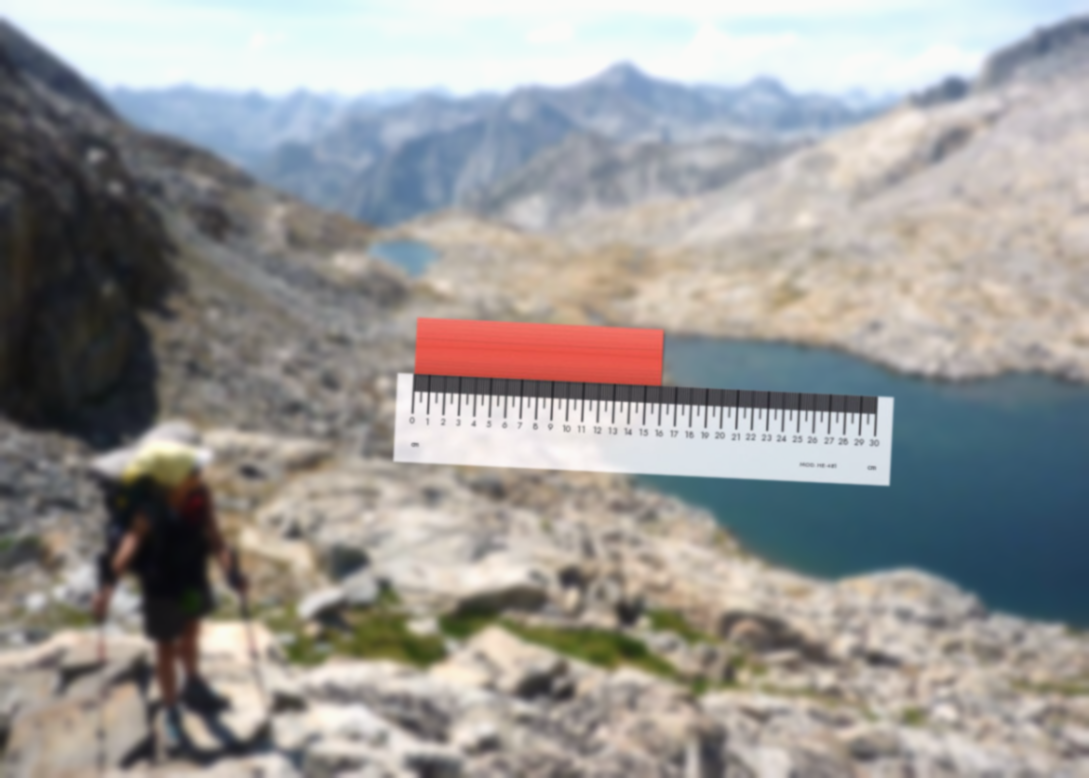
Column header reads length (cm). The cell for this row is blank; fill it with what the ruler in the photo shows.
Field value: 16 cm
